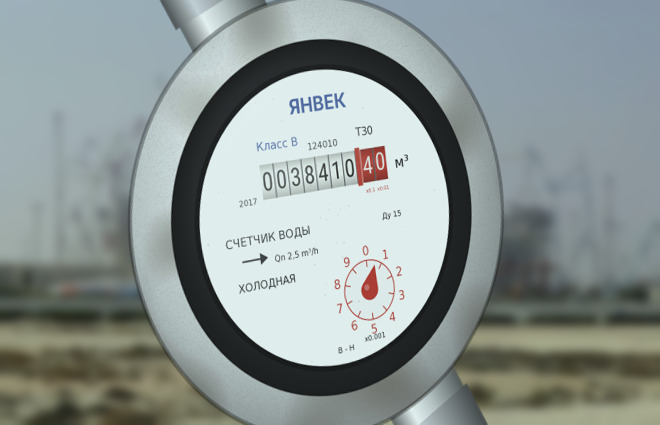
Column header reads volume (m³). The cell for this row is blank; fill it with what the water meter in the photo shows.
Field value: 38410.400 m³
